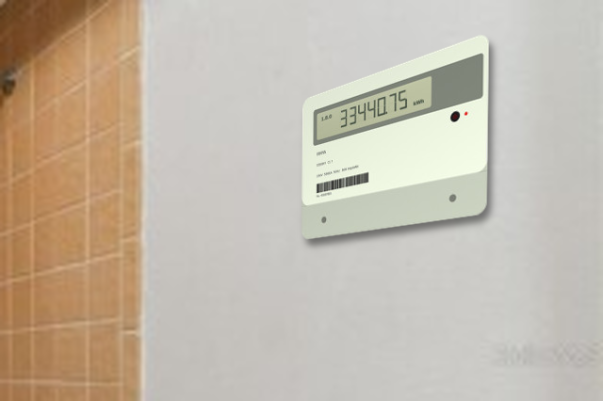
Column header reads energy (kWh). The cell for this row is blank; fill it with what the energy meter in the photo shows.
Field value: 33440.75 kWh
